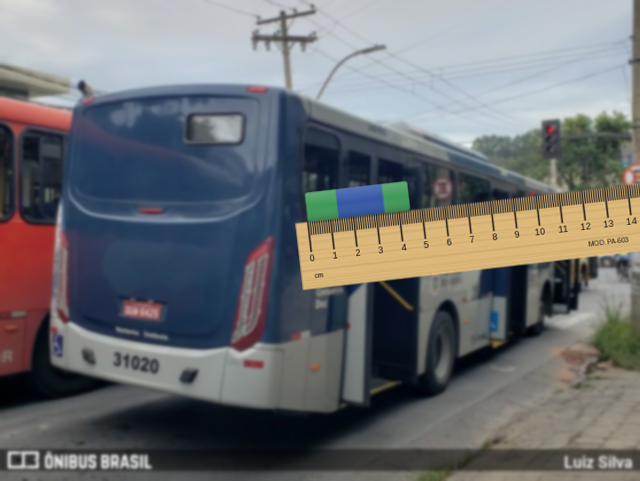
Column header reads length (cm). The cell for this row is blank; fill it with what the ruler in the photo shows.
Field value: 4.5 cm
